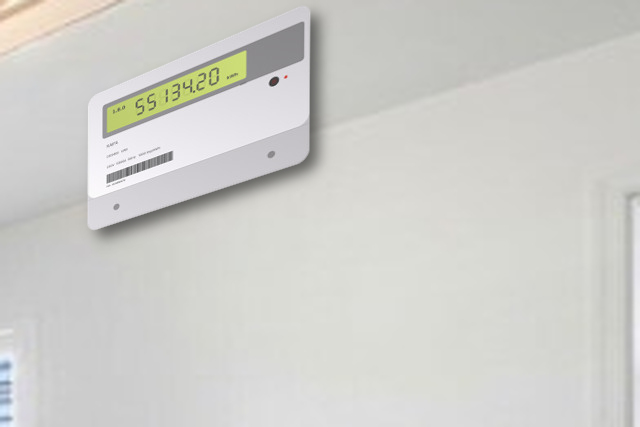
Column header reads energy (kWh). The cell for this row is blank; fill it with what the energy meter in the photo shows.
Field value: 55134.20 kWh
